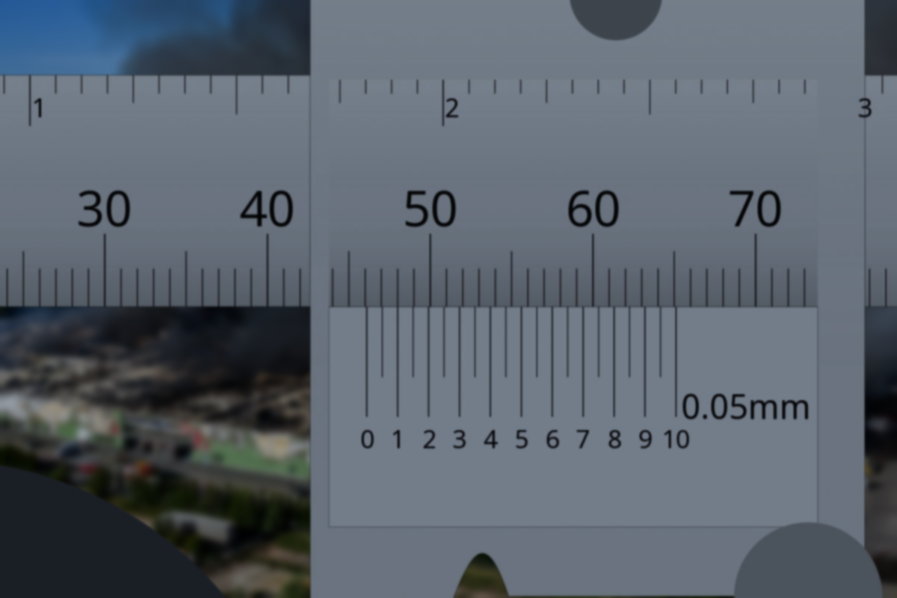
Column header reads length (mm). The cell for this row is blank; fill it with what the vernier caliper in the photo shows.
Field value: 46.1 mm
